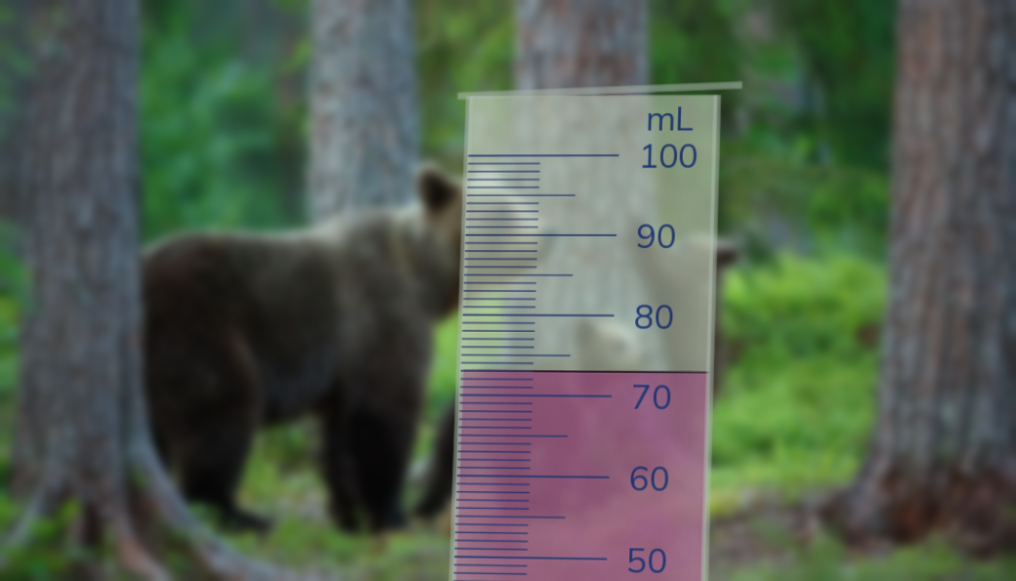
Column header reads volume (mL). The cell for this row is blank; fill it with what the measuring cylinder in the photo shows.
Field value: 73 mL
